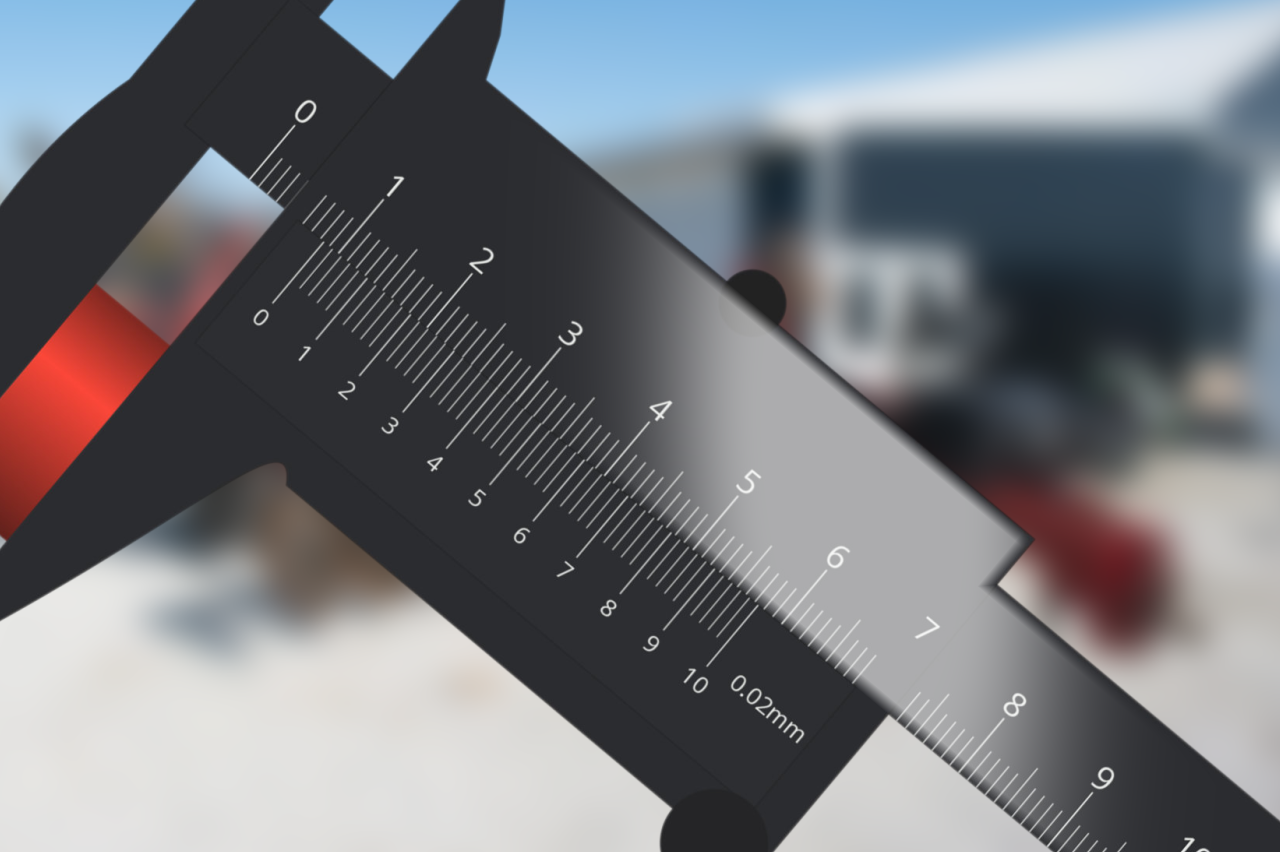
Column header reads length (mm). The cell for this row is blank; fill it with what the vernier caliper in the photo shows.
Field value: 8.4 mm
